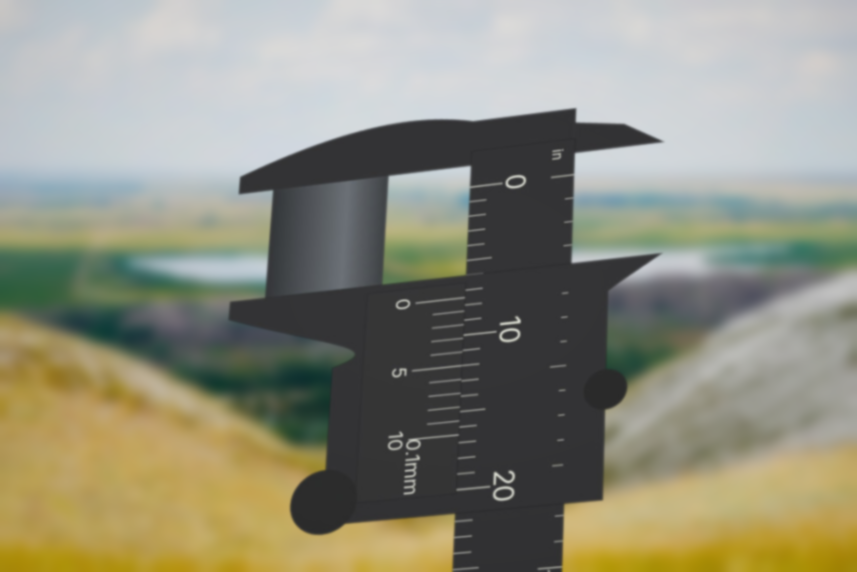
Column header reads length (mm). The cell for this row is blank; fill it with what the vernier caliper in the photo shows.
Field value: 7.5 mm
